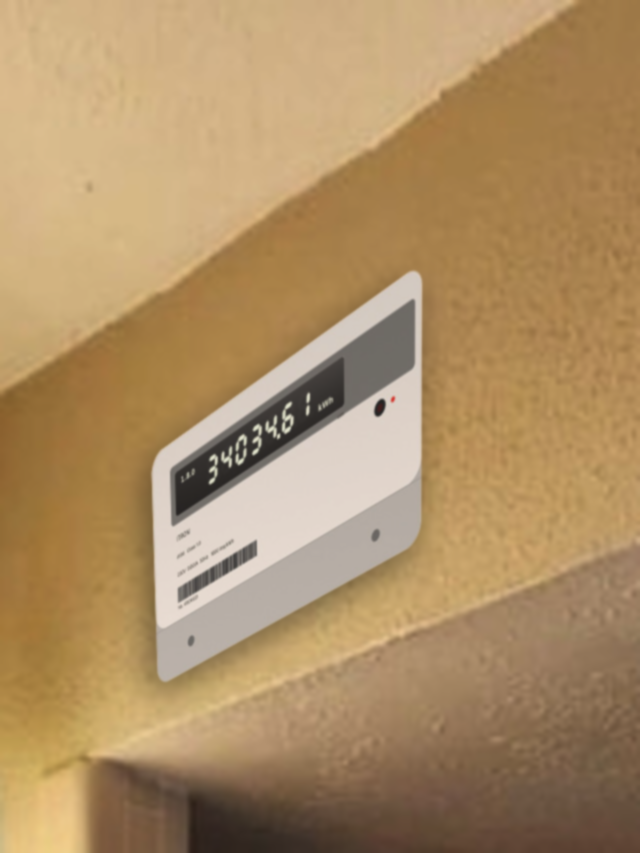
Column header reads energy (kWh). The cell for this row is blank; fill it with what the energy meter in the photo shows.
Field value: 34034.61 kWh
